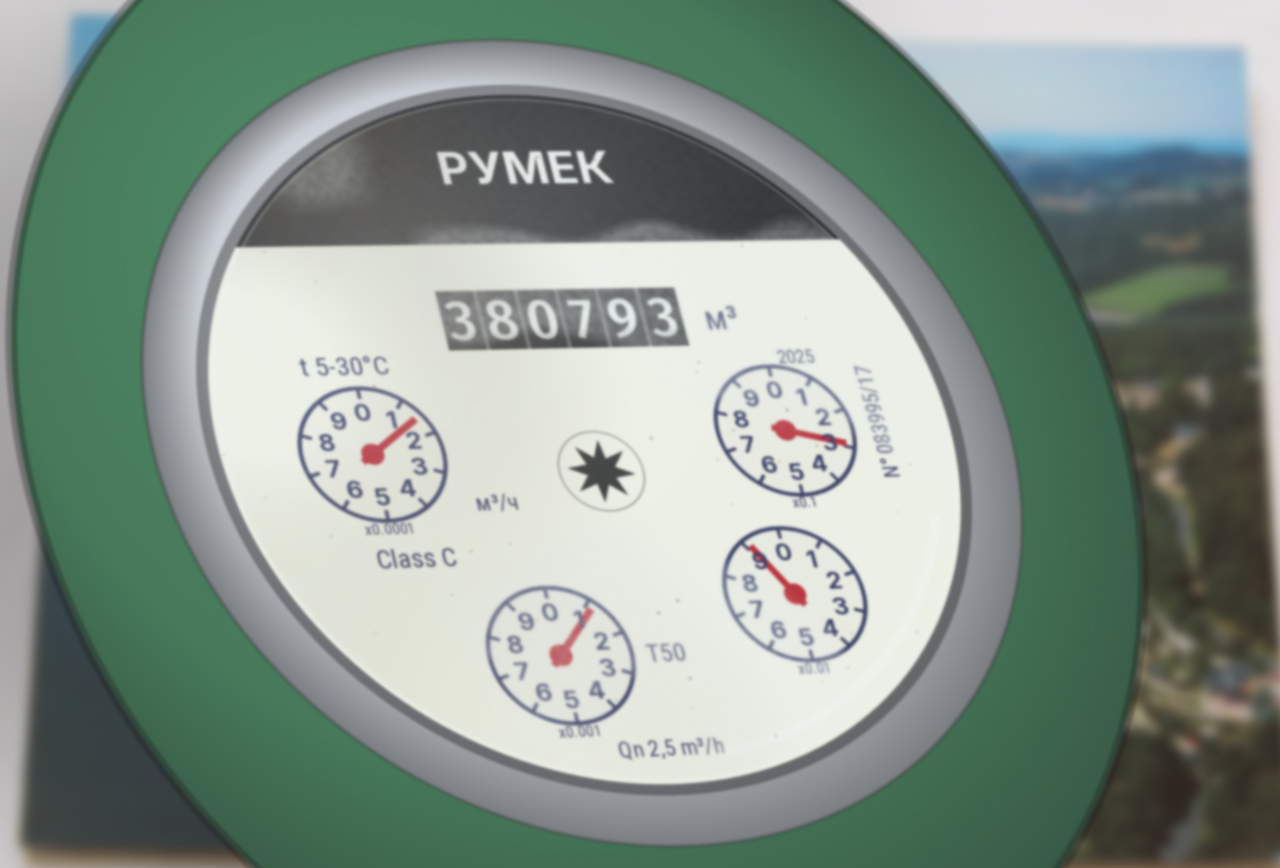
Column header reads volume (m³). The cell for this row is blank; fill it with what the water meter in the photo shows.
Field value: 380793.2911 m³
